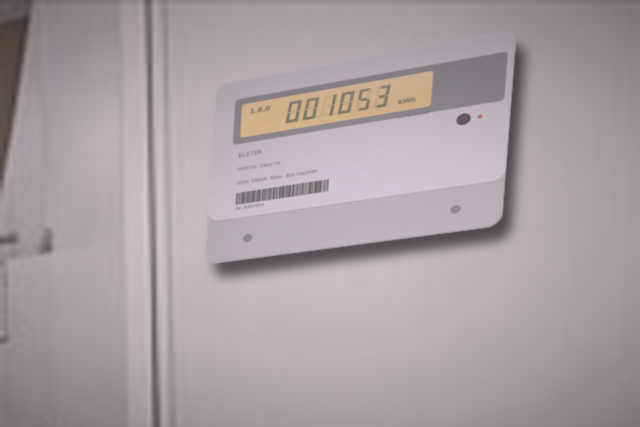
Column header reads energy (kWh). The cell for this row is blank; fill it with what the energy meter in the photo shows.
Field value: 1053 kWh
